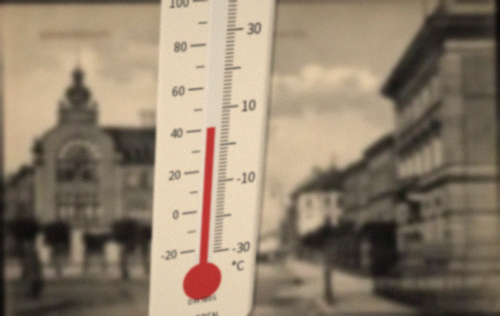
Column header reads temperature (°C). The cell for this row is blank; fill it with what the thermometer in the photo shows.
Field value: 5 °C
